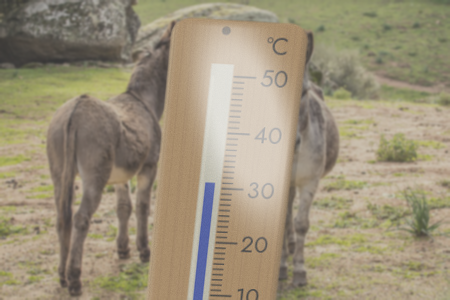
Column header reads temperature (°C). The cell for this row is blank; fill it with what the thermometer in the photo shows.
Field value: 31 °C
